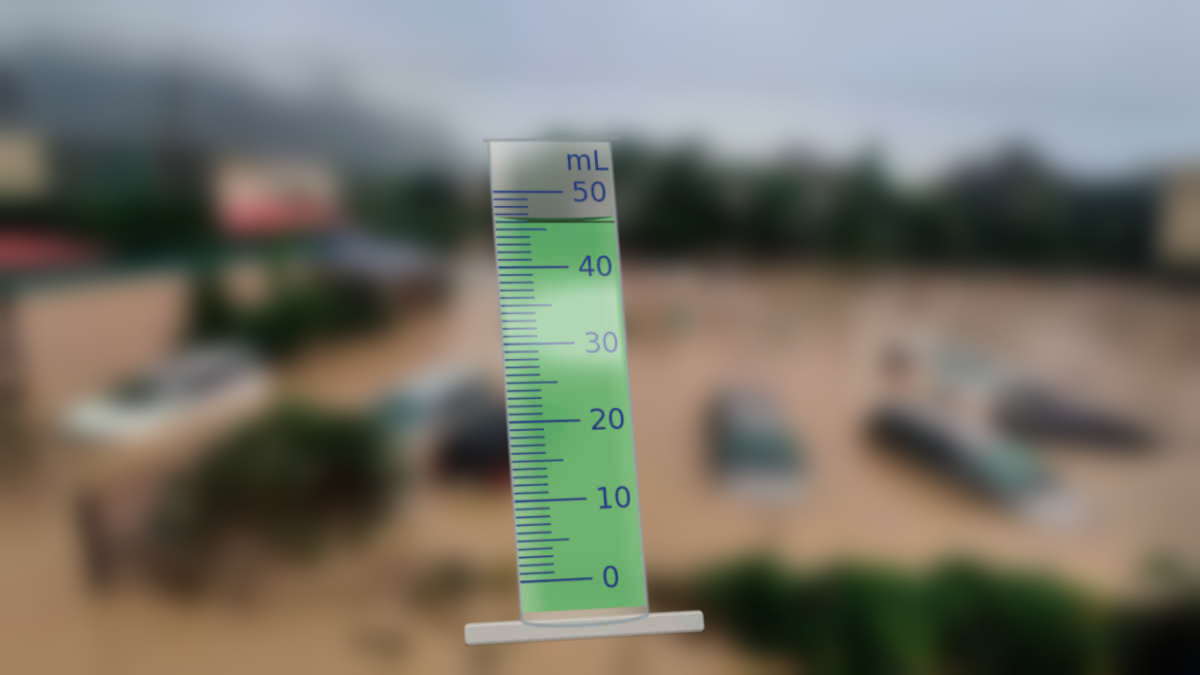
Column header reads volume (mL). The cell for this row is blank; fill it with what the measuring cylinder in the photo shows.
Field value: 46 mL
